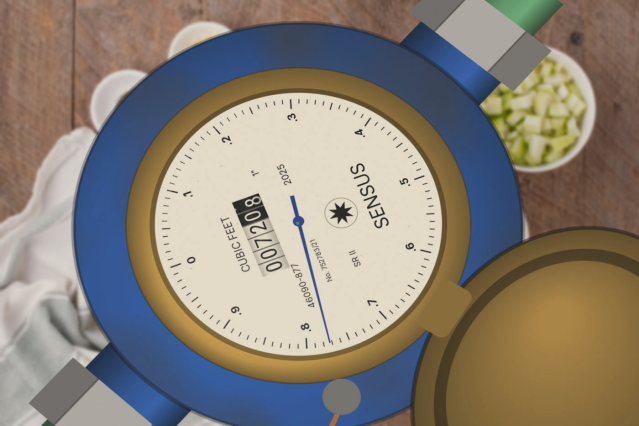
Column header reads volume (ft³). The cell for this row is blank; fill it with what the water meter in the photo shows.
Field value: 7207.77 ft³
